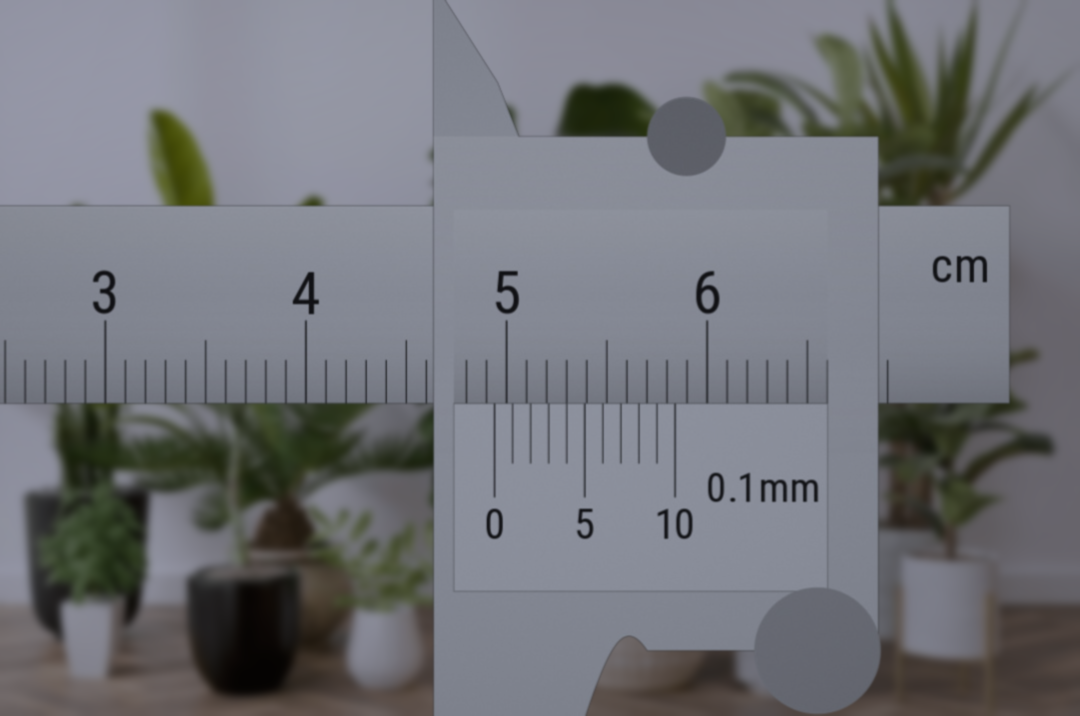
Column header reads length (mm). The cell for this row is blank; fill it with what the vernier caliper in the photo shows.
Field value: 49.4 mm
